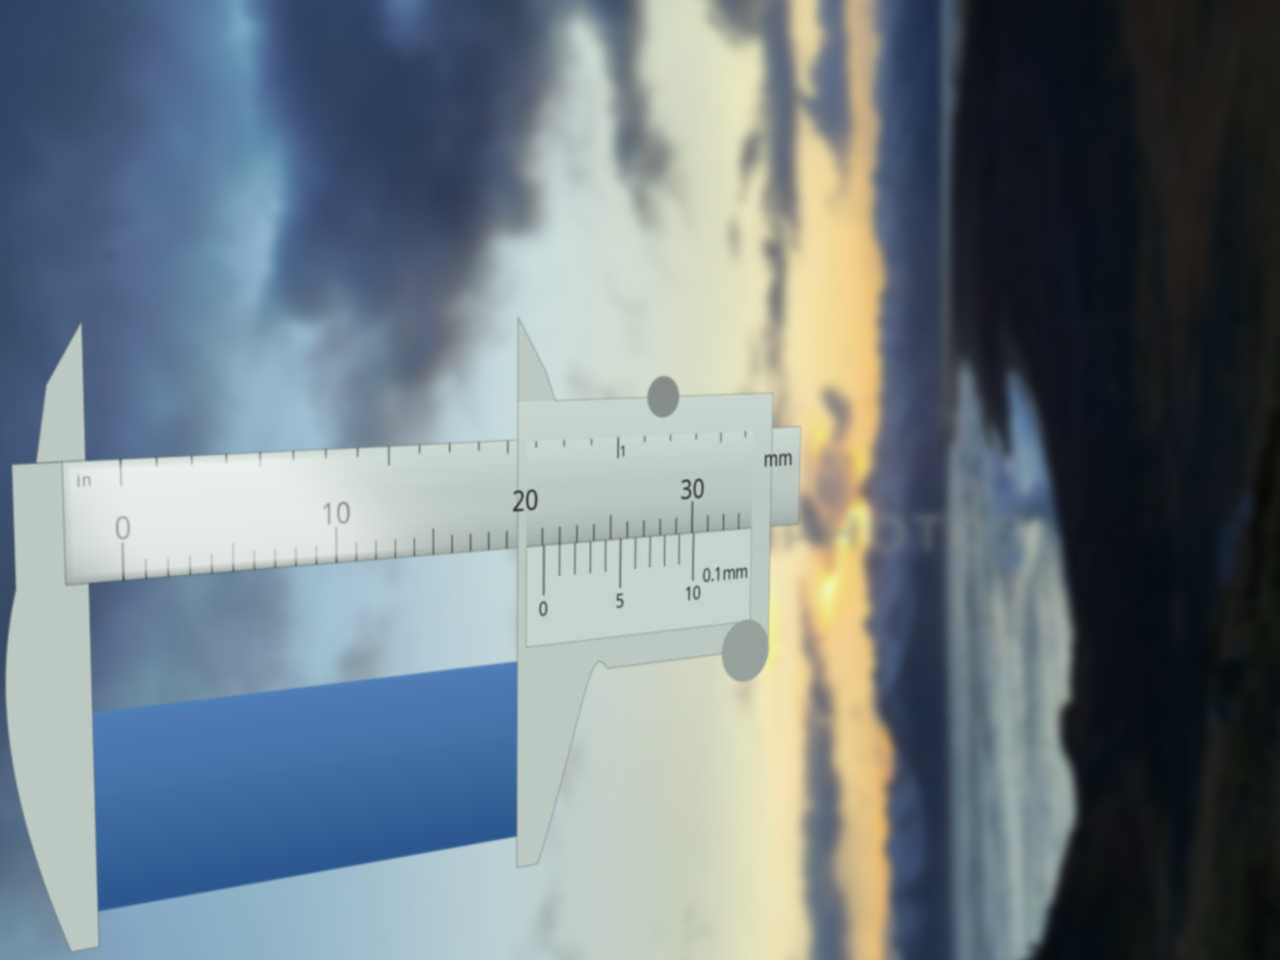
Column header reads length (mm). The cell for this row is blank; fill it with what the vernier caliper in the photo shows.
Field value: 21.1 mm
